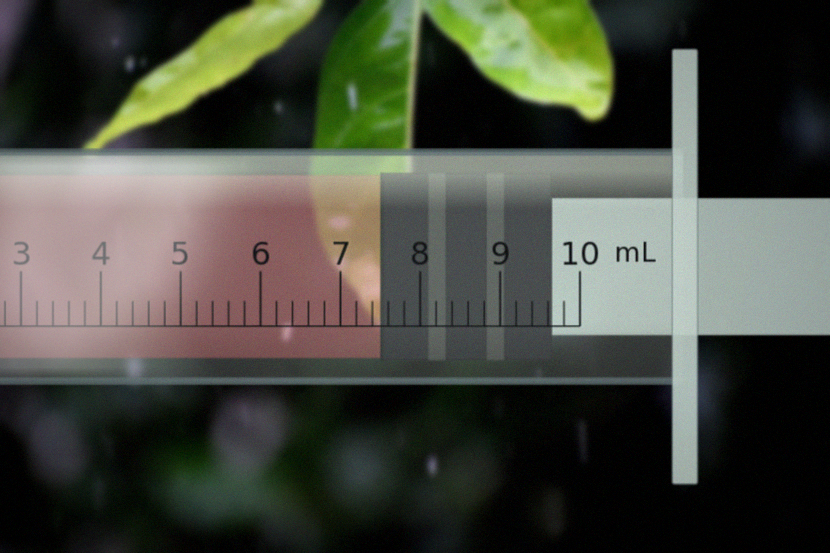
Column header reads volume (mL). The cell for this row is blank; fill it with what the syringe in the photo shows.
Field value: 7.5 mL
